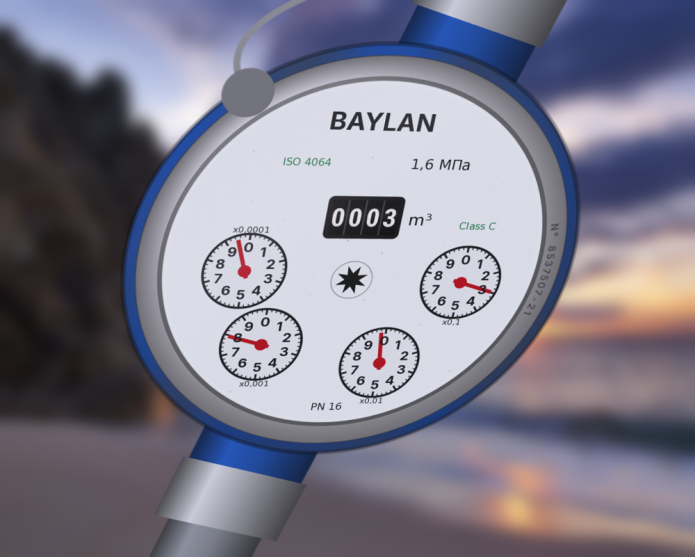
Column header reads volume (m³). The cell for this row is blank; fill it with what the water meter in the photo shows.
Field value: 3.2979 m³
